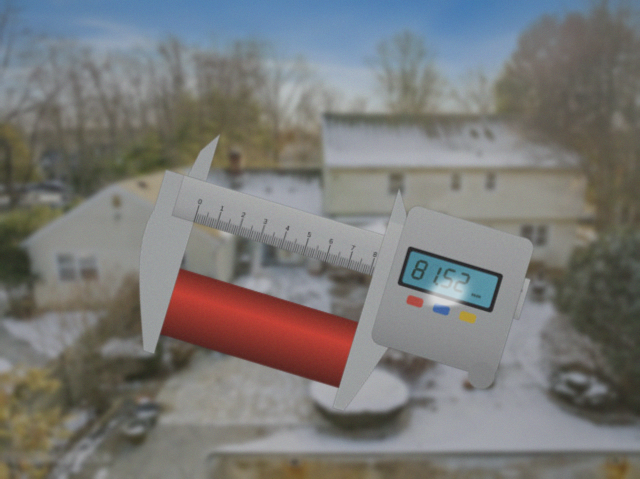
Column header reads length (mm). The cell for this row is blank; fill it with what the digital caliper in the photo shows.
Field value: 81.52 mm
